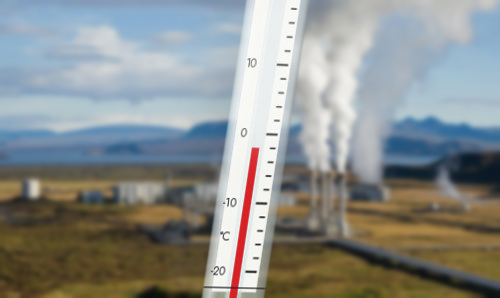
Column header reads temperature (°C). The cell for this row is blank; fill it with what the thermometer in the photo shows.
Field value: -2 °C
